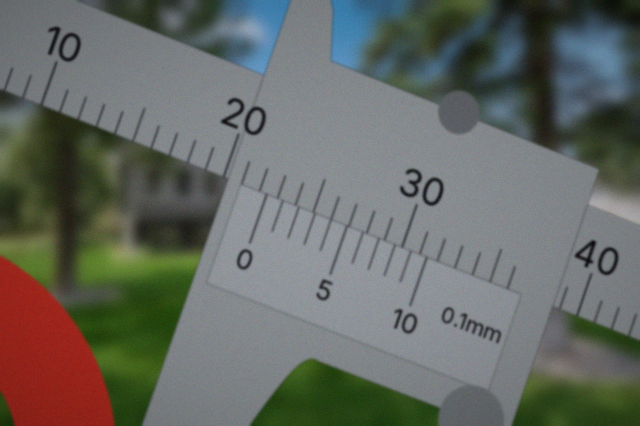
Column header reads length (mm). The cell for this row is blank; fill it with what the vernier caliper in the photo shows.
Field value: 22.4 mm
